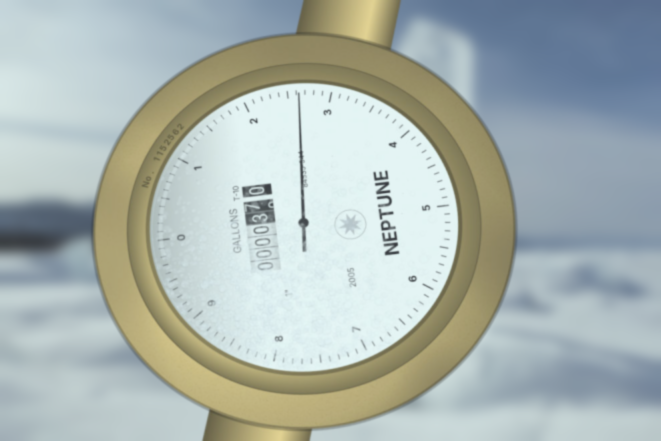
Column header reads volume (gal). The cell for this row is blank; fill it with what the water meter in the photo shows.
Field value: 372.6 gal
